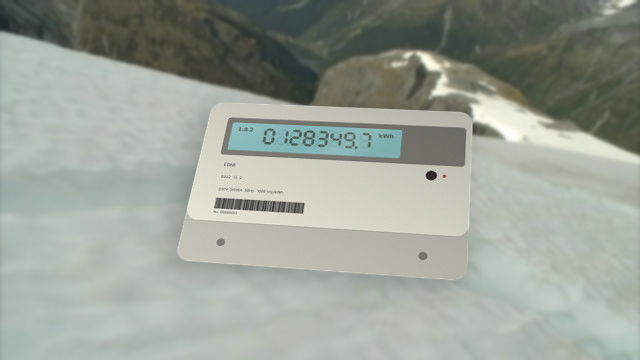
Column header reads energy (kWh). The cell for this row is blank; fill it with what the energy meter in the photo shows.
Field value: 128349.7 kWh
